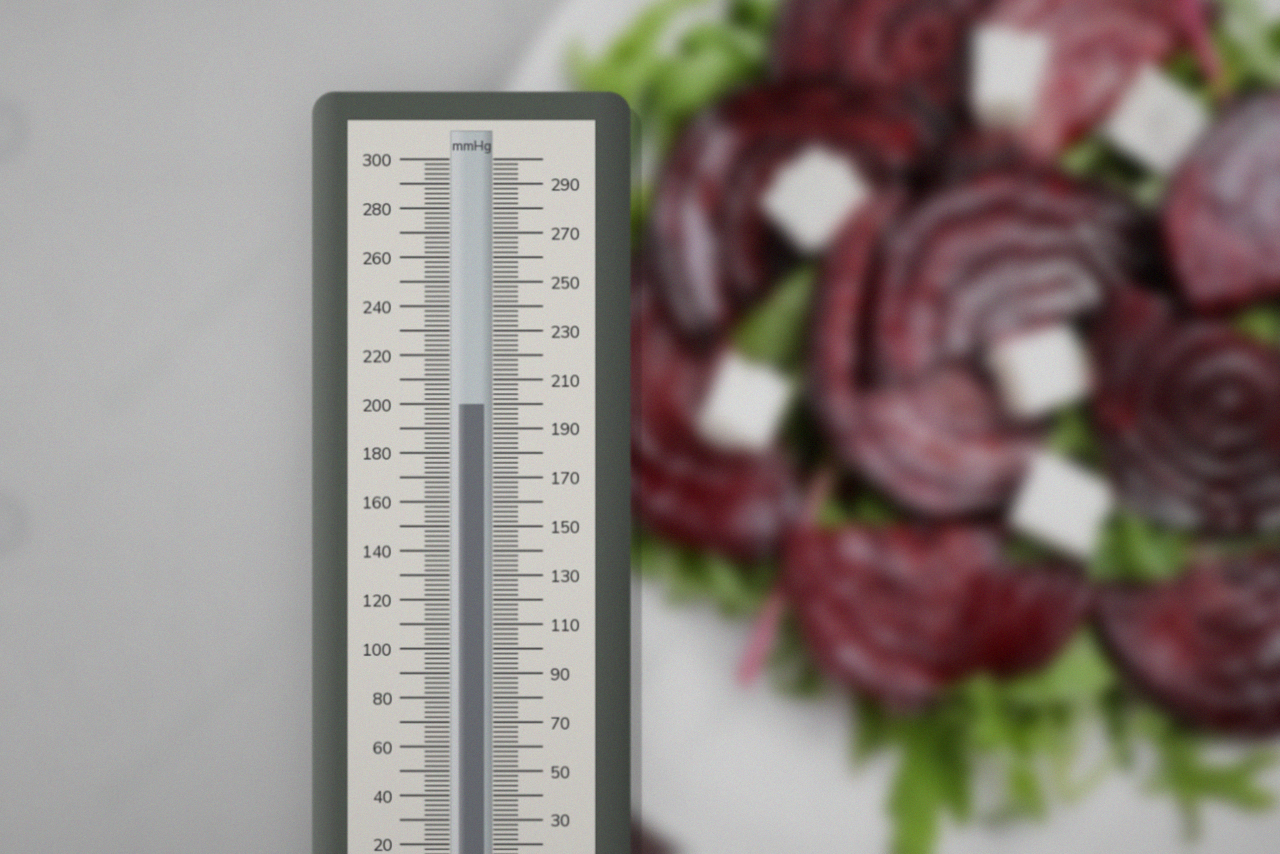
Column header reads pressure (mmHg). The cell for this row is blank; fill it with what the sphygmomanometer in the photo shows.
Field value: 200 mmHg
